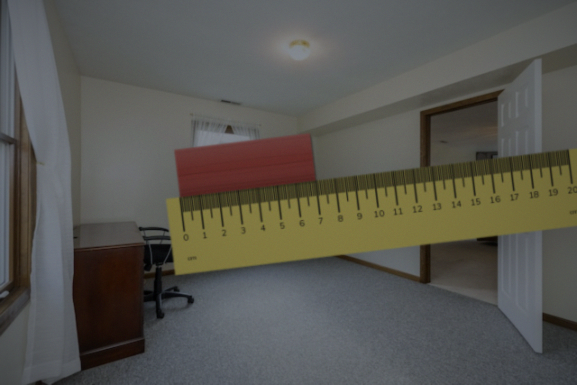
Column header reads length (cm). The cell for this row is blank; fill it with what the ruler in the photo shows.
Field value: 7 cm
